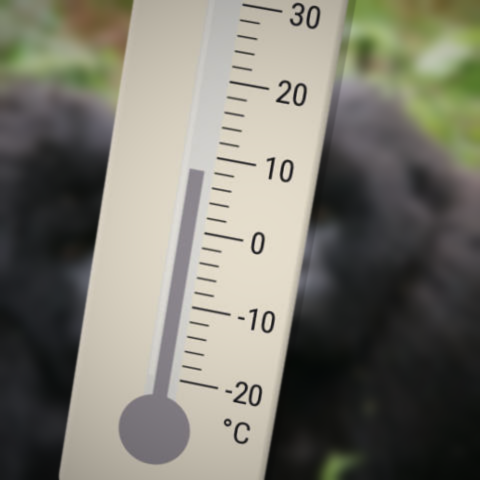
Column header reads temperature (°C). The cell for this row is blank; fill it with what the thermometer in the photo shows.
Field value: 8 °C
